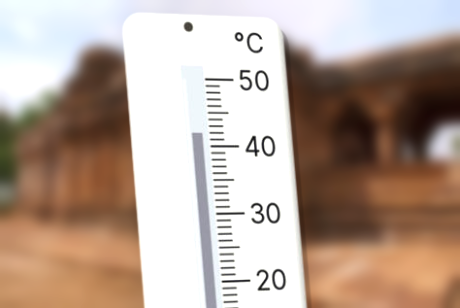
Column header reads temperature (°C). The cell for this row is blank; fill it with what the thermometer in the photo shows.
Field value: 42 °C
